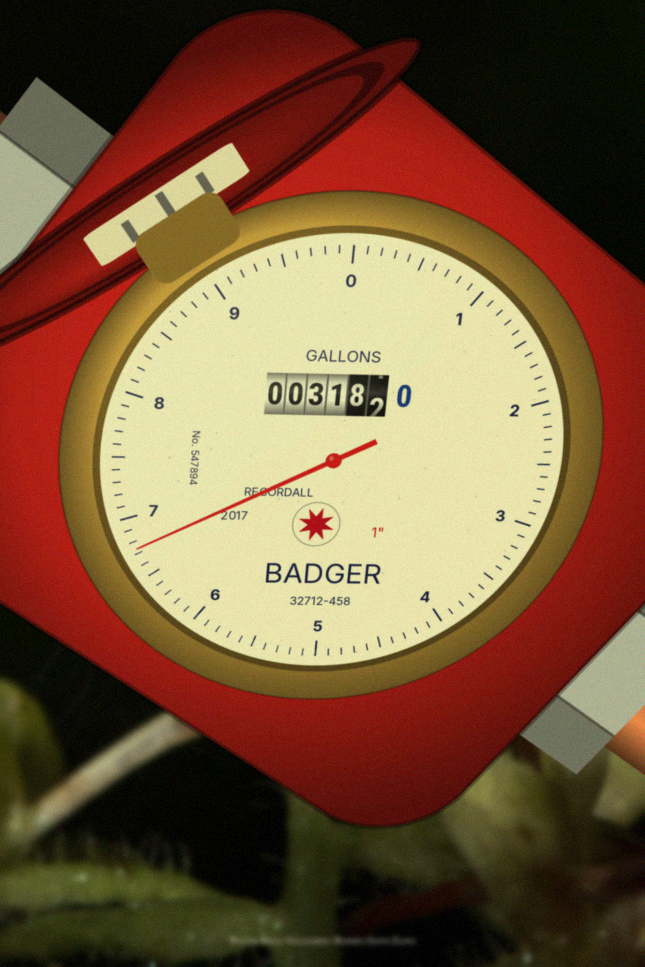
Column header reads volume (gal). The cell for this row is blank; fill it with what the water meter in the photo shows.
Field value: 31816.7 gal
